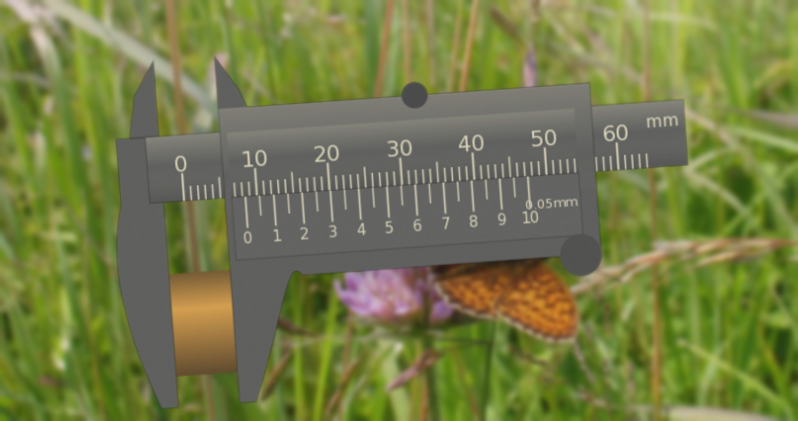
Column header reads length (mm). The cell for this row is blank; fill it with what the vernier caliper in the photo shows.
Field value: 8.4 mm
